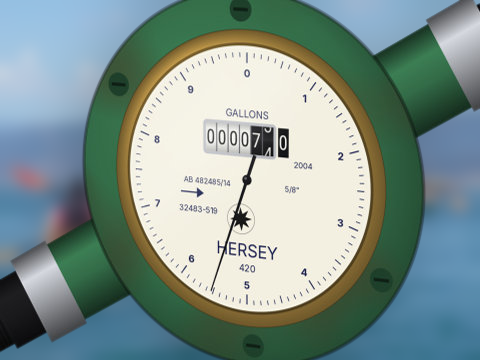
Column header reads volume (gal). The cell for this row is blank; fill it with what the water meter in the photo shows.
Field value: 735.5 gal
